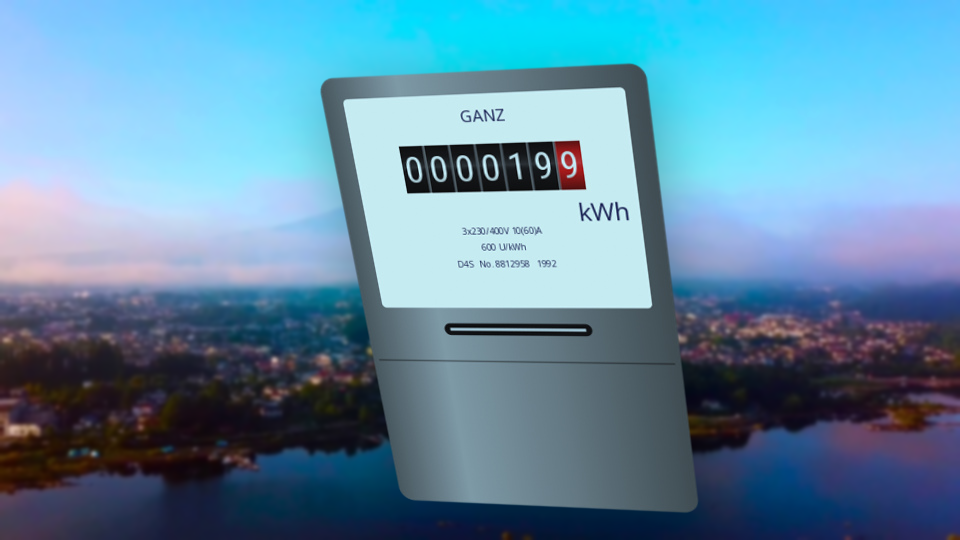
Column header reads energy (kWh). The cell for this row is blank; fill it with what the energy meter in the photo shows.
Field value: 19.9 kWh
